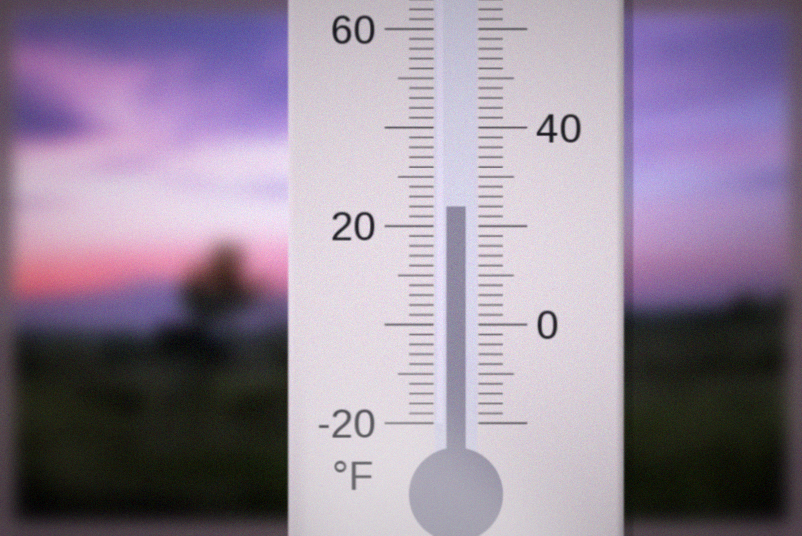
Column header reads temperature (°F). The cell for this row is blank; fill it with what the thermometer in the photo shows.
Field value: 24 °F
